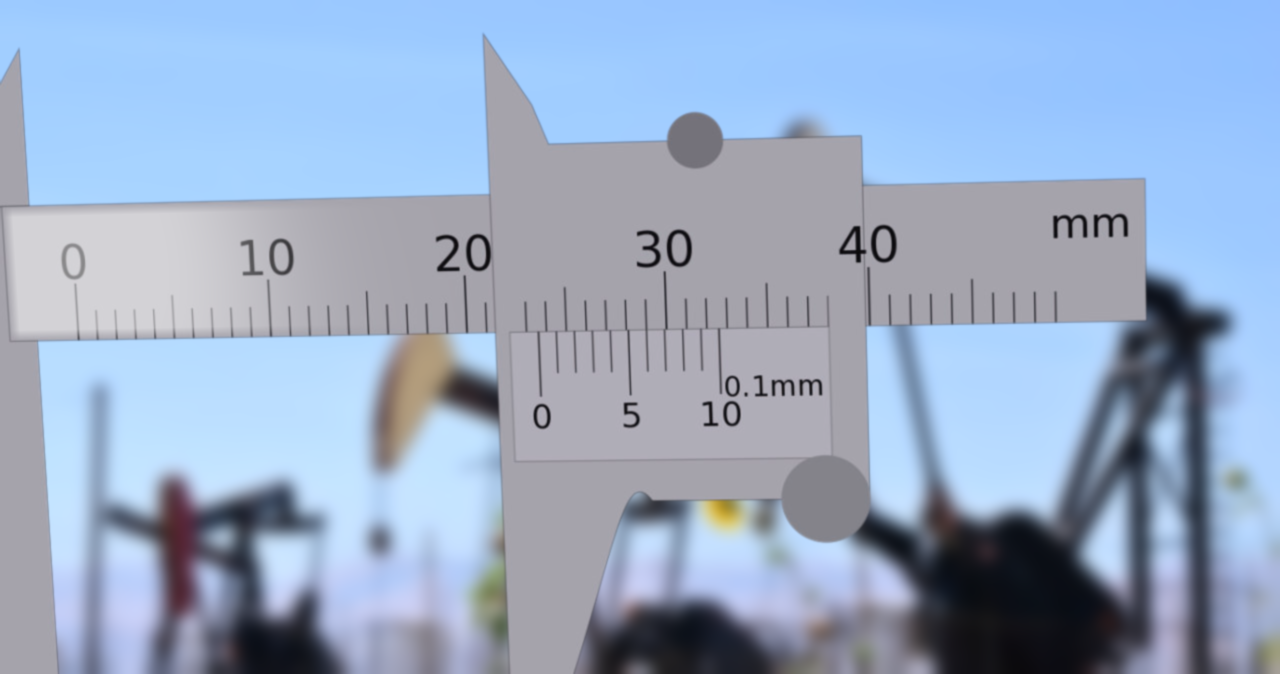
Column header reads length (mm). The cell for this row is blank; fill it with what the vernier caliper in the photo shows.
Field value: 23.6 mm
